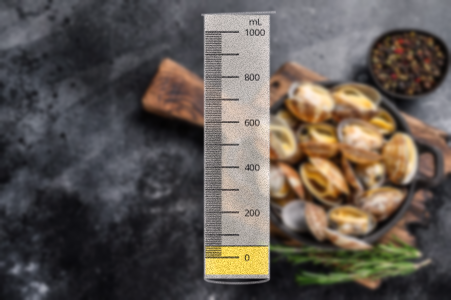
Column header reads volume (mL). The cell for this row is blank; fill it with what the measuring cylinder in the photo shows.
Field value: 50 mL
